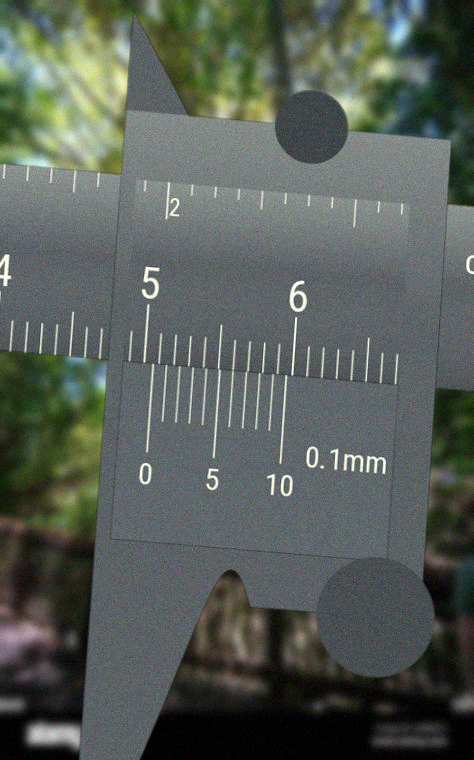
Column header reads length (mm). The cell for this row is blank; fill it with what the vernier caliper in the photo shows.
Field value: 50.6 mm
